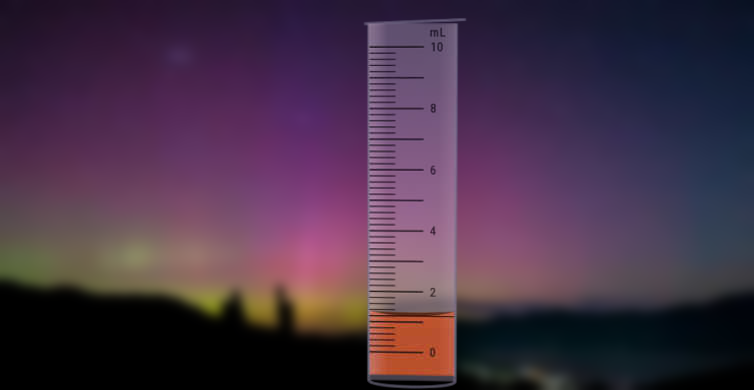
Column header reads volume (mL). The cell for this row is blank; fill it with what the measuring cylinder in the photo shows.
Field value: 1.2 mL
